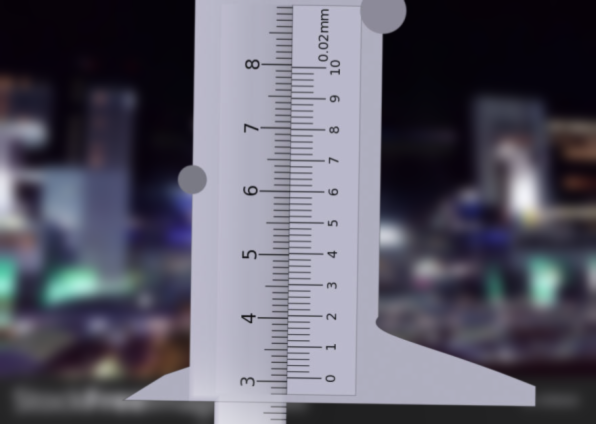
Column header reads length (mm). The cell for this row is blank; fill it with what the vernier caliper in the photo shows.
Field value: 30.6 mm
